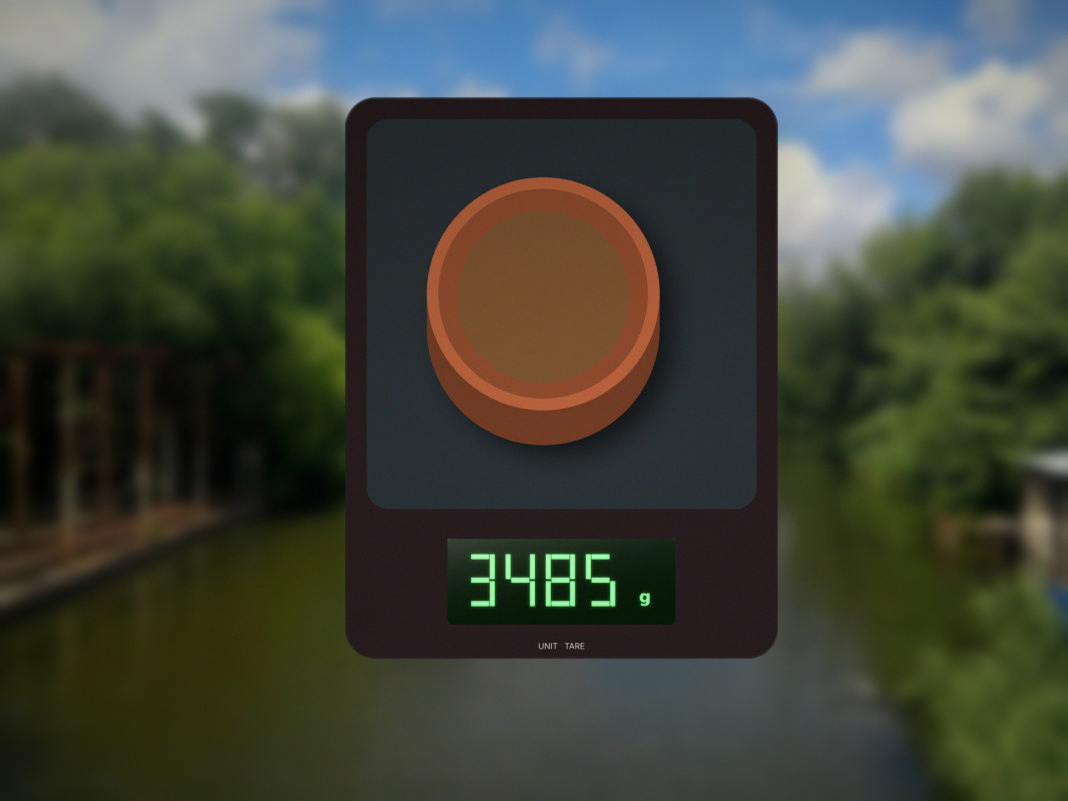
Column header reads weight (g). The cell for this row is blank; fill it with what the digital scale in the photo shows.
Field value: 3485 g
